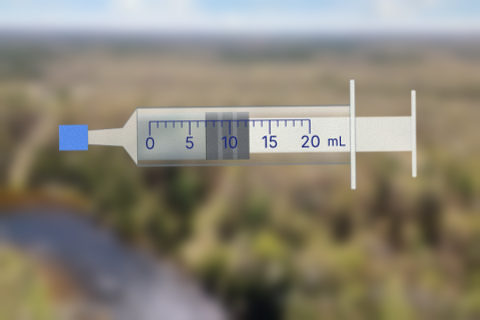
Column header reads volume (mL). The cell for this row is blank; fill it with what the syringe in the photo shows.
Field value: 7 mL
